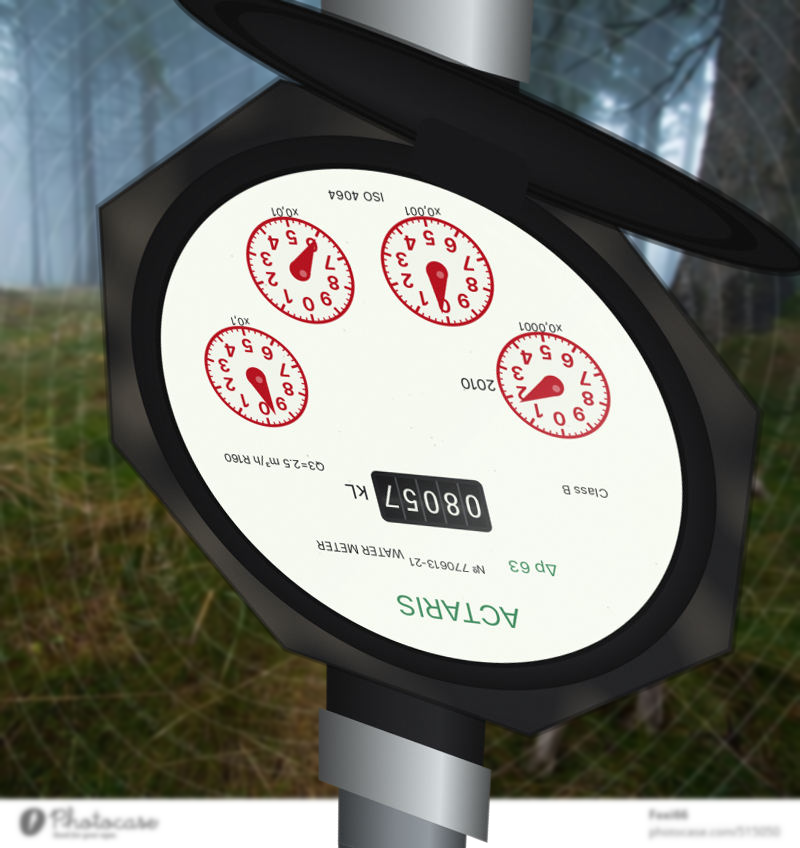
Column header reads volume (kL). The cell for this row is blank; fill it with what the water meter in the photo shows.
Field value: 8056.9601 kL
